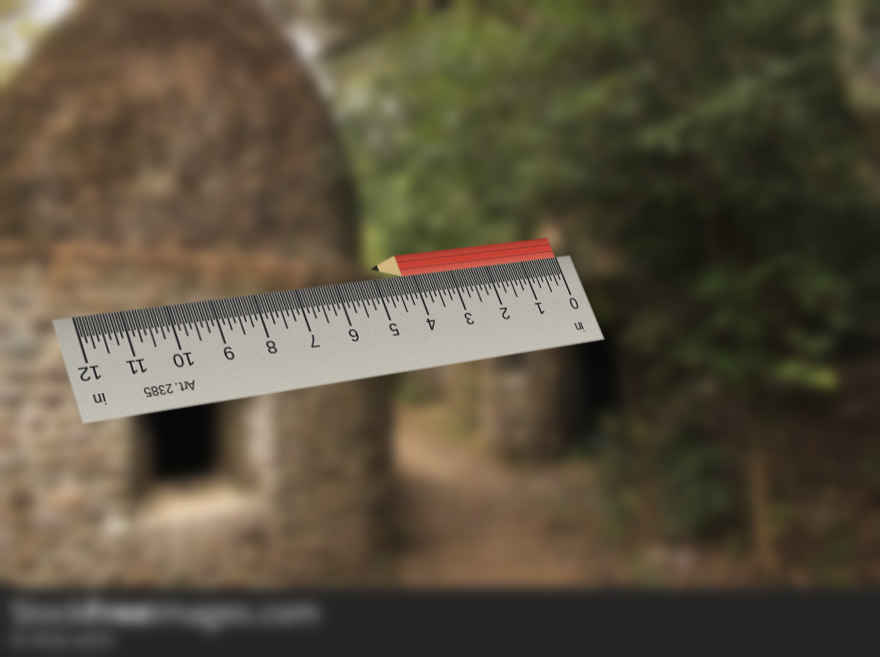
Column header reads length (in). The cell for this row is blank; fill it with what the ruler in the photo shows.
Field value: 5 in
